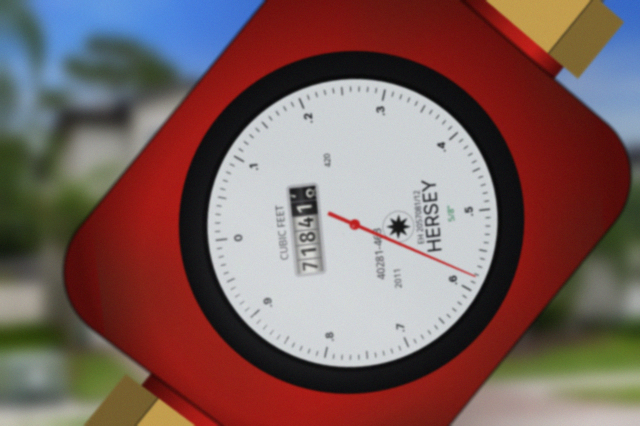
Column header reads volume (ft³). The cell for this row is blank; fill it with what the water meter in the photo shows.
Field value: 718417.58 ft³
